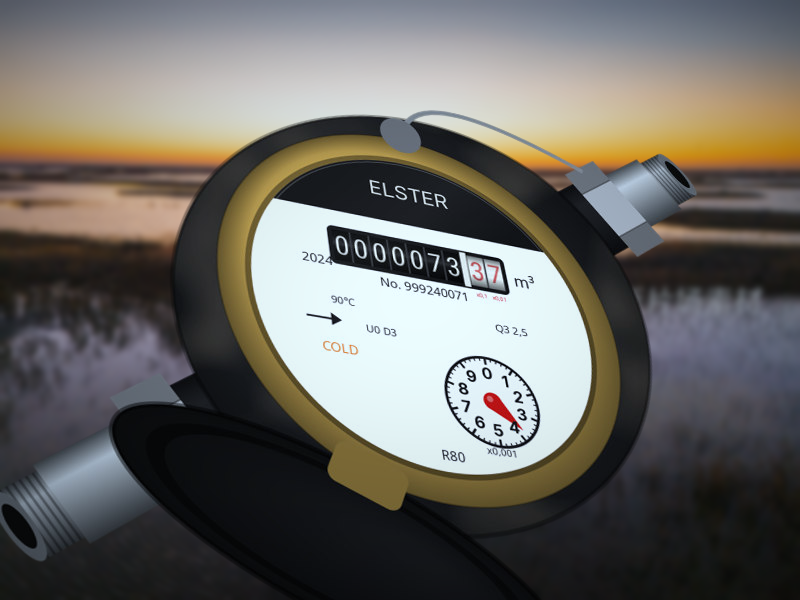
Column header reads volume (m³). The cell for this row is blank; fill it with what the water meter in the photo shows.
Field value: 73.373 m³
